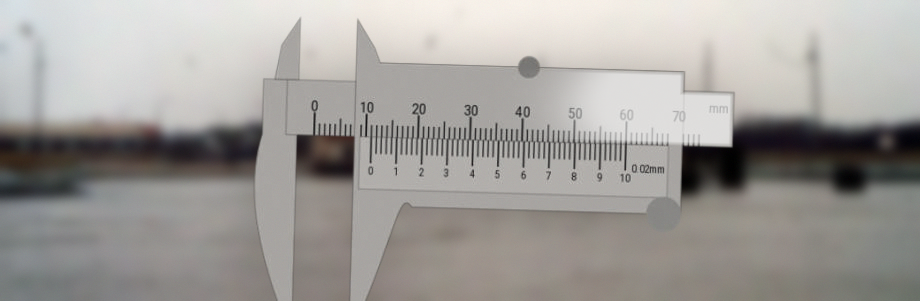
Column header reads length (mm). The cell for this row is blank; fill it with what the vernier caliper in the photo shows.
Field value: 11.0 mm
